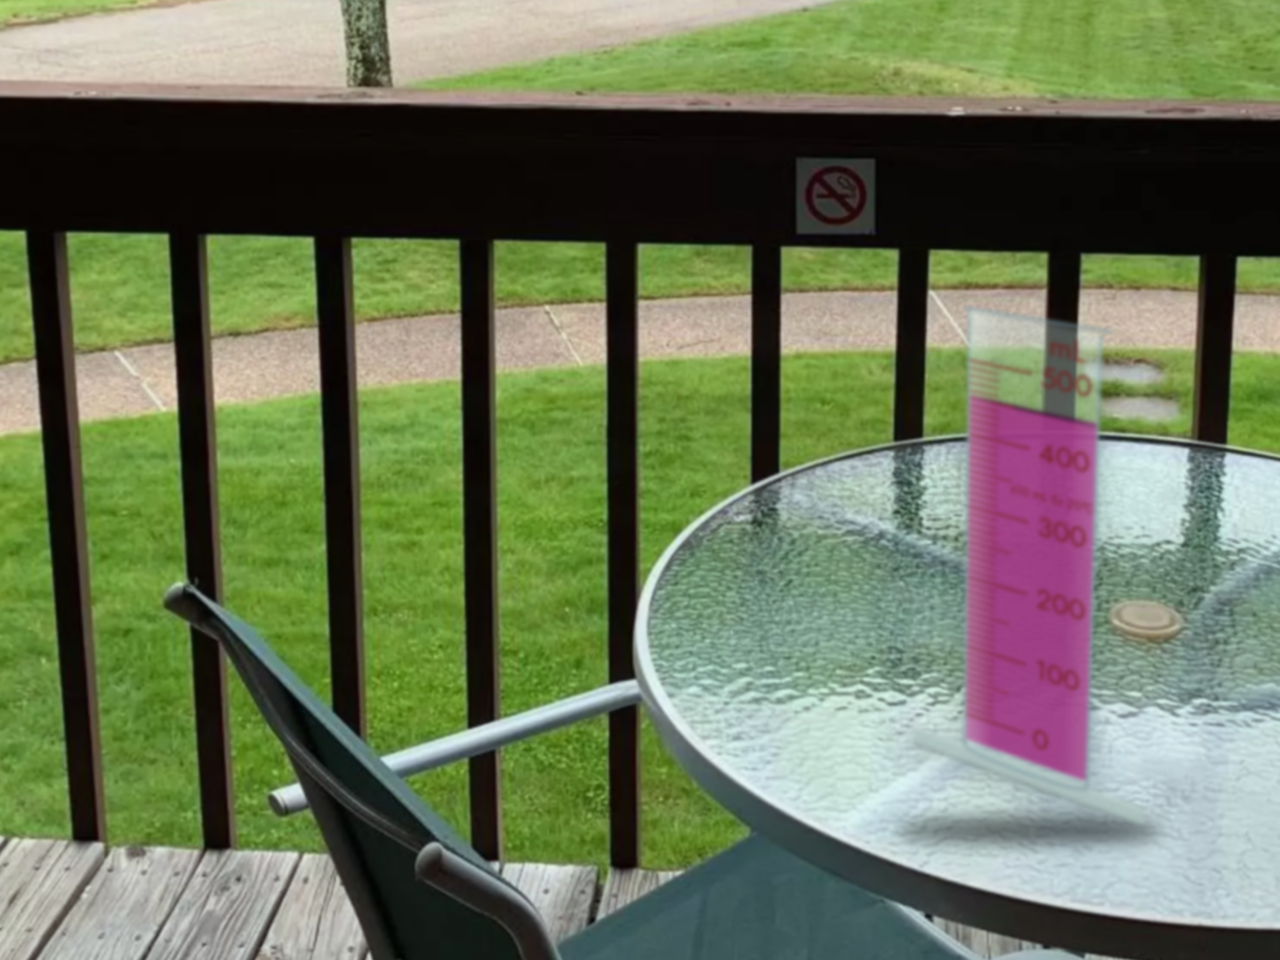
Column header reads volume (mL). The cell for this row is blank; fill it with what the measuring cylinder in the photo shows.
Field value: 450 mL
